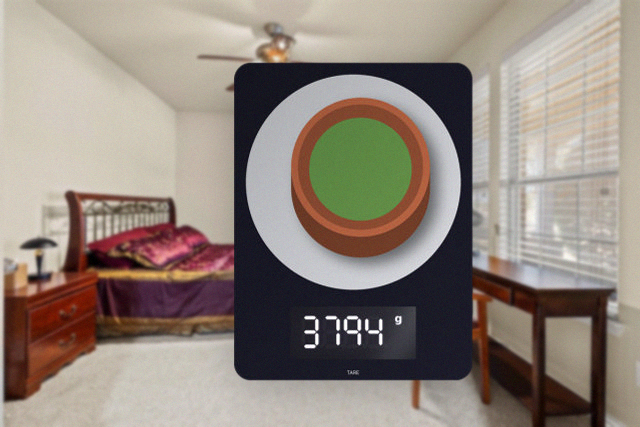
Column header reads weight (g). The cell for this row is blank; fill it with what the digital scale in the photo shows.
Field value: 3794 g
